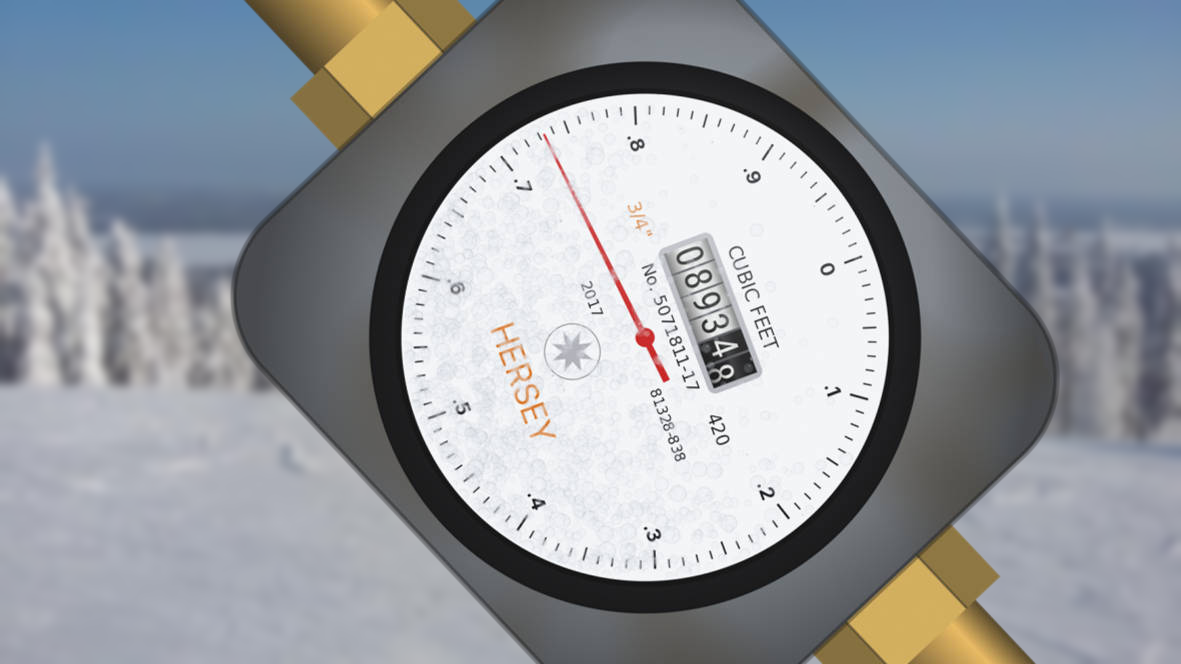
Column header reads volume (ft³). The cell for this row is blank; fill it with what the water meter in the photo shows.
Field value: 89347.73 ft³
